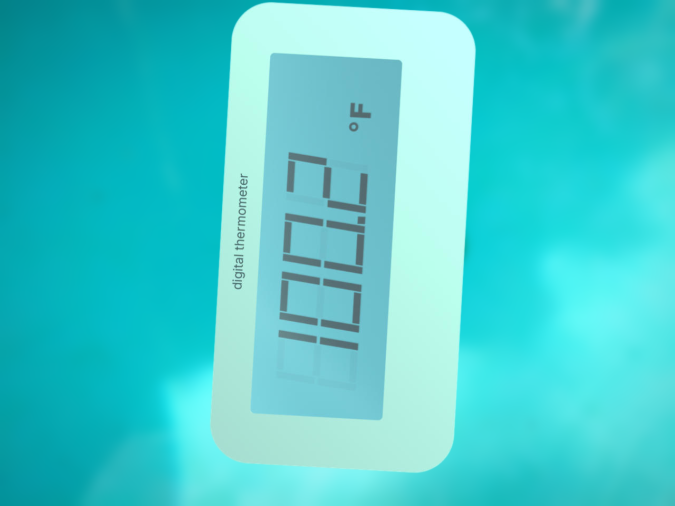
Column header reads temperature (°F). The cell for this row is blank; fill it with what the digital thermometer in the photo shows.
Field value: 100.2 °F
